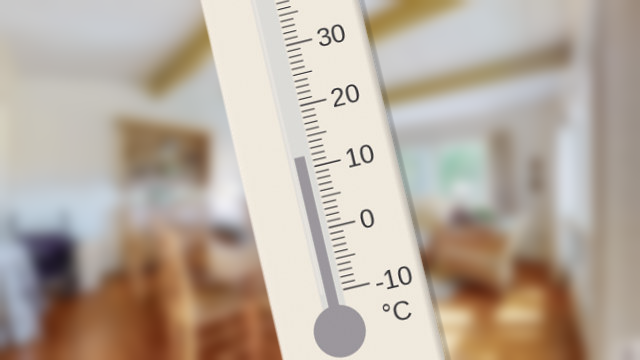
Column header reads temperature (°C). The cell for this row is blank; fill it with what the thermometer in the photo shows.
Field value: 12 °C
